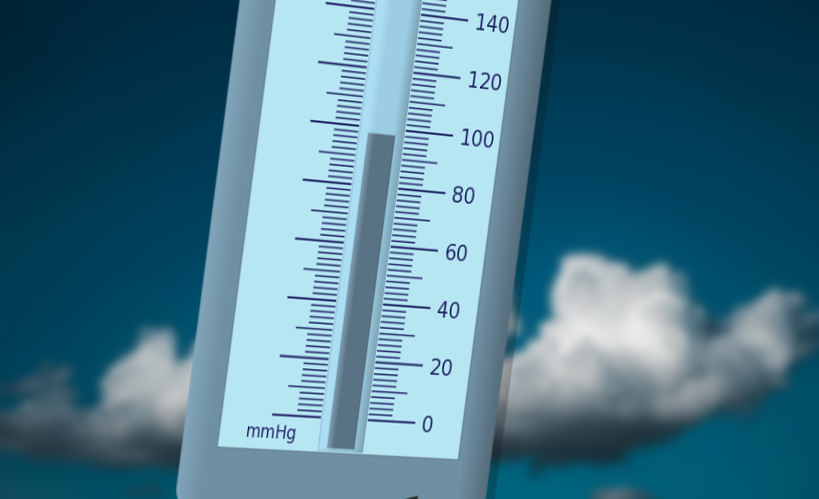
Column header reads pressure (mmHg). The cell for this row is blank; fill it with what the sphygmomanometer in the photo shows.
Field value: 98 mmHg
